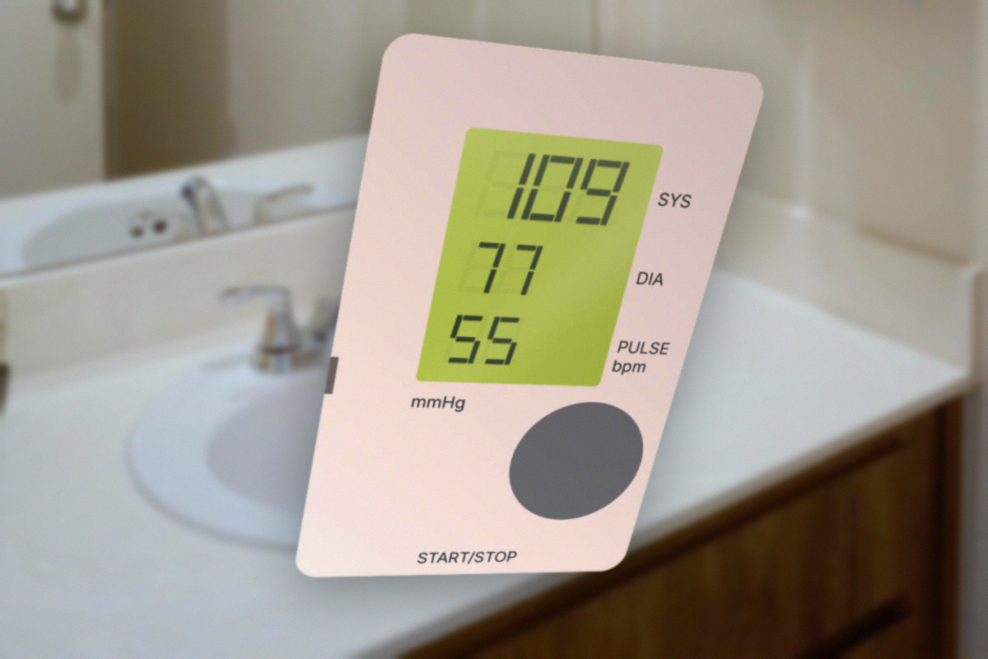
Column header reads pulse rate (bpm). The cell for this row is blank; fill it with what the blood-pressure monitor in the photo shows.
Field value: 55 bpm
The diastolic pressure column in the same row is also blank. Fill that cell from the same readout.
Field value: 77 mmHg
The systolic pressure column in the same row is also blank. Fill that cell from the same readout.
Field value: 109 mmHg
